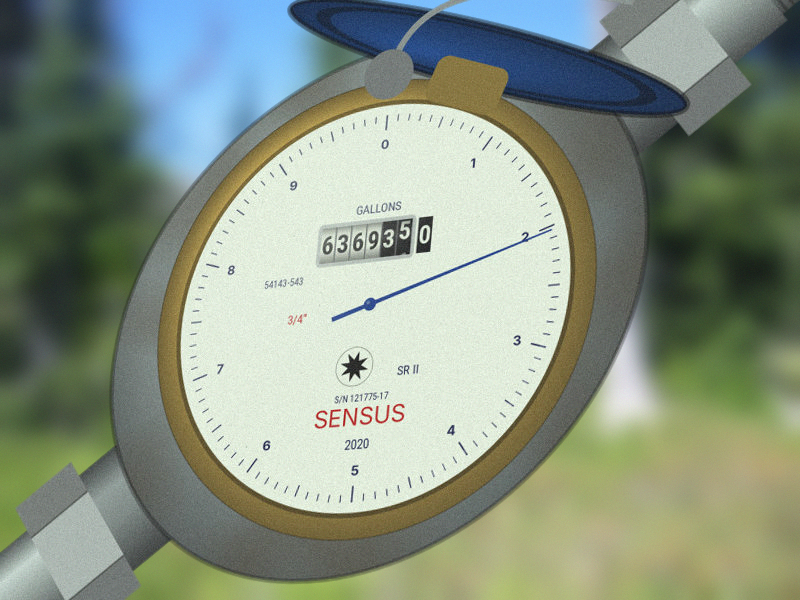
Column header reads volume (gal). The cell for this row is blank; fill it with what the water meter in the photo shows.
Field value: 6369352.0 gal
